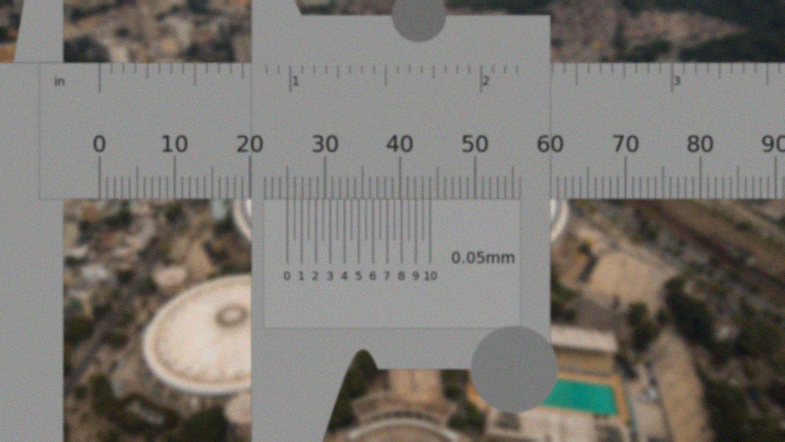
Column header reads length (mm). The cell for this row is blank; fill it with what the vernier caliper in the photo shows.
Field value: 25.0 mm
